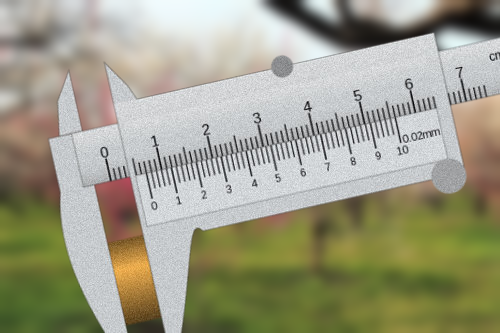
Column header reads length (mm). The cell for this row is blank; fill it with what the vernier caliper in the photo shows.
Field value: 7.0 mm
